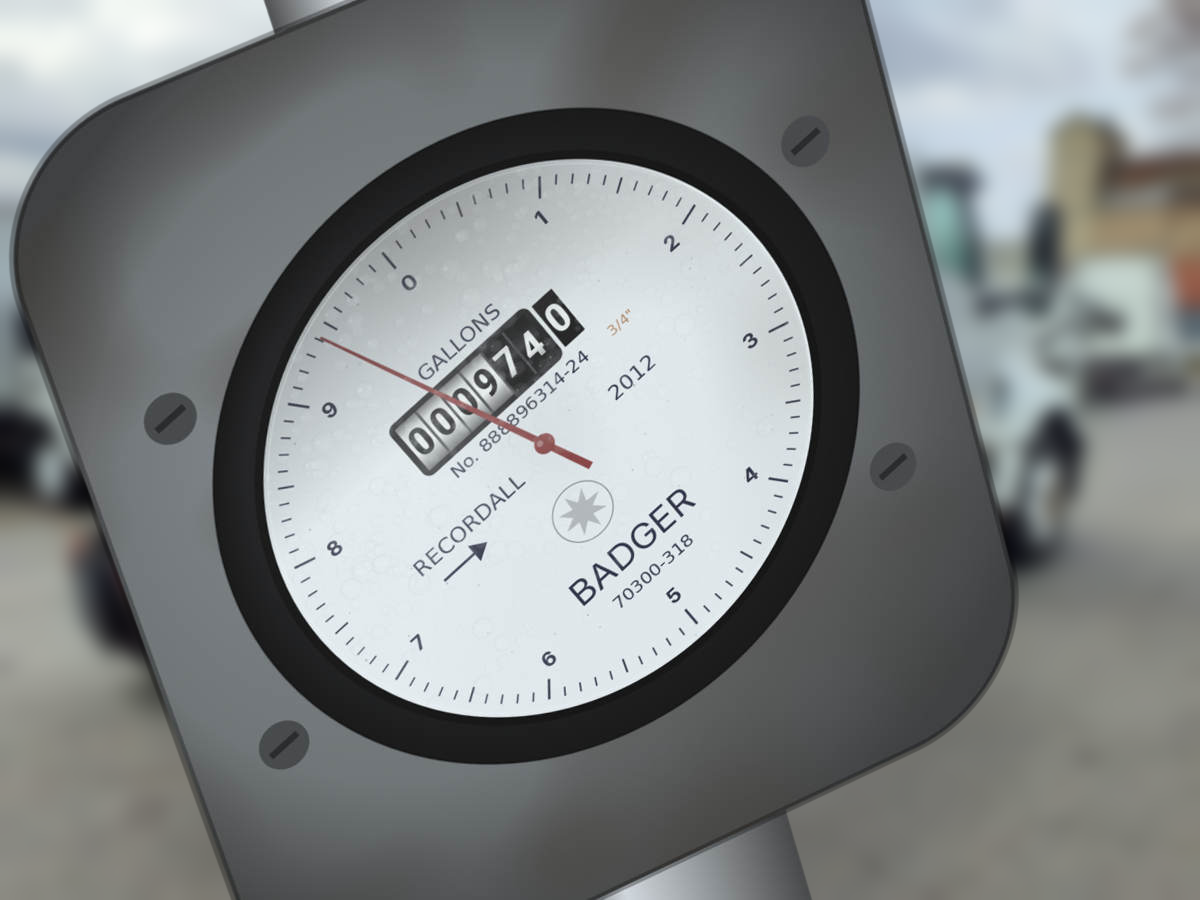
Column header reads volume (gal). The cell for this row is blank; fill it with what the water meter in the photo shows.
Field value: 9739.4 gal
